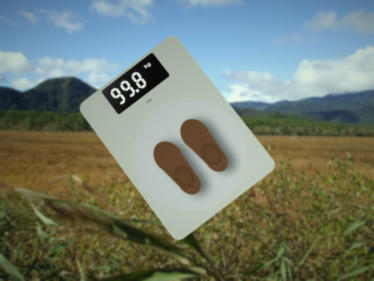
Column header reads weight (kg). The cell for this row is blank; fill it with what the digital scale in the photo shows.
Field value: 99.8 kg
